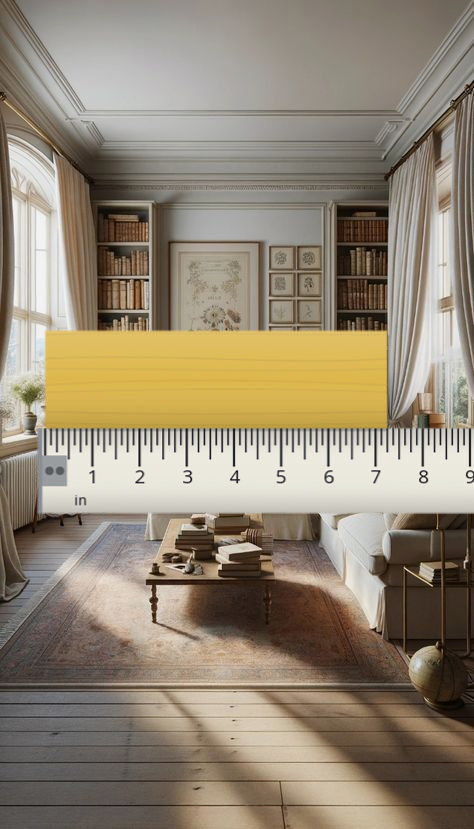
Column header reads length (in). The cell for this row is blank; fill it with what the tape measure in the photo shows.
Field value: 7.25 in
